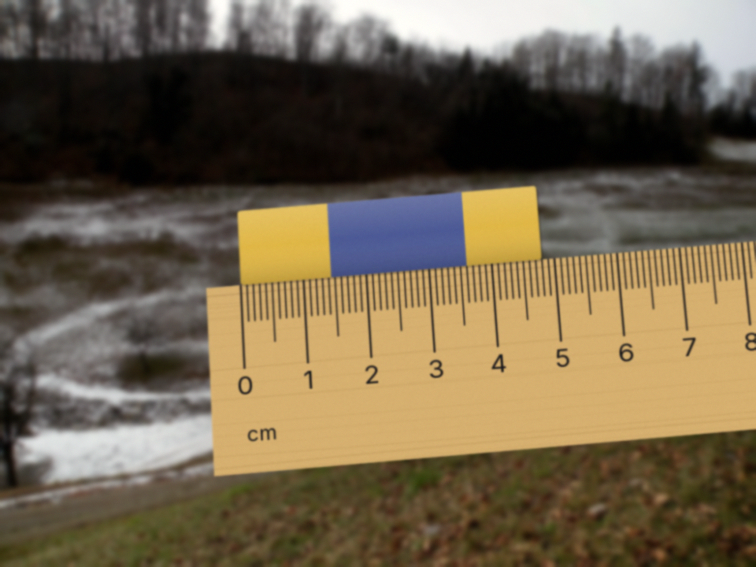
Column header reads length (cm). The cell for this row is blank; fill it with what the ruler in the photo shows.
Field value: 4.8 cm
